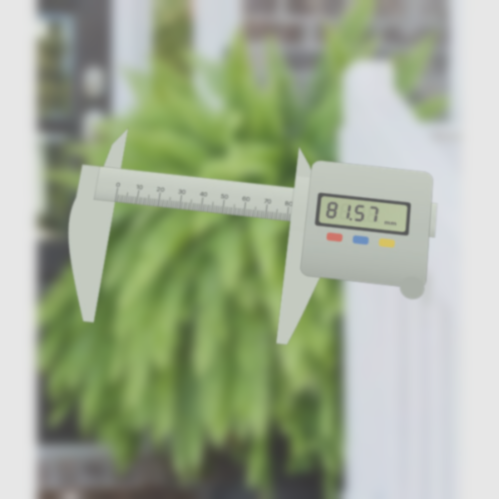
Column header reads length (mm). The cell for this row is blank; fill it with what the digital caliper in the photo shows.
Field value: 81.57 mm
